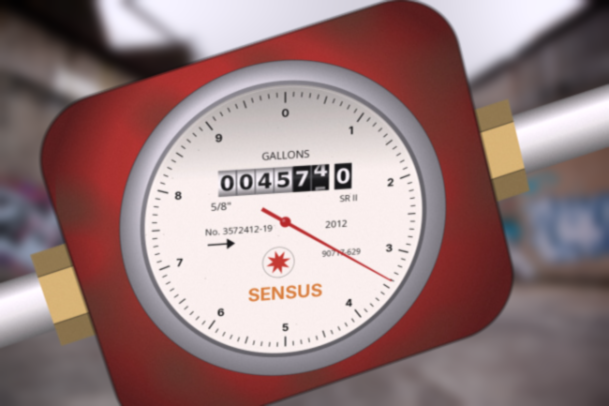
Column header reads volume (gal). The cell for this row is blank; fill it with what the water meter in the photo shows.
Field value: 45743.4 gal
